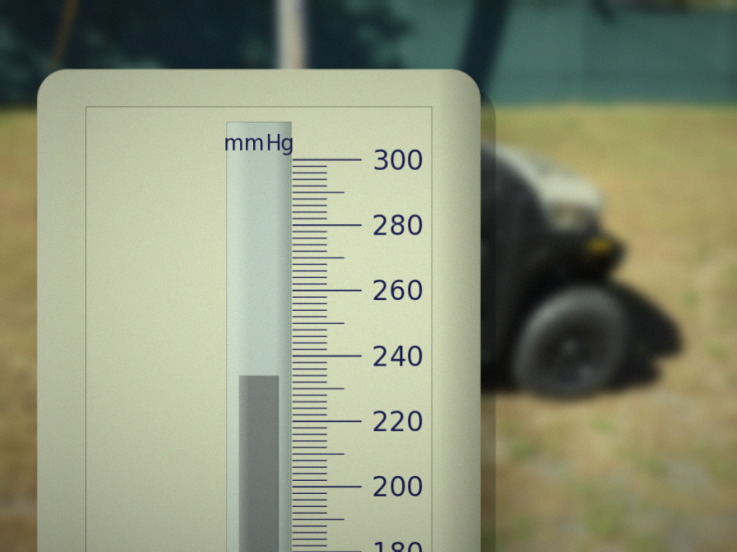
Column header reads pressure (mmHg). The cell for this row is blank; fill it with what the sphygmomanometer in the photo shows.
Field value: 234 mmHg
